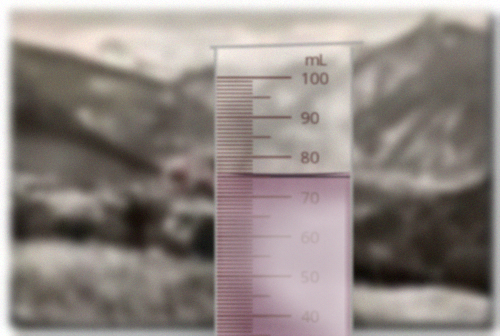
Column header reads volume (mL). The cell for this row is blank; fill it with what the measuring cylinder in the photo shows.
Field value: 75 mL
